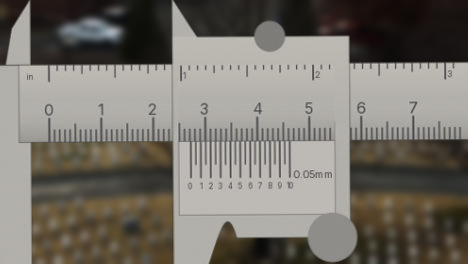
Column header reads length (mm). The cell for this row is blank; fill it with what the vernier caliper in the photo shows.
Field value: 27.2 mm
